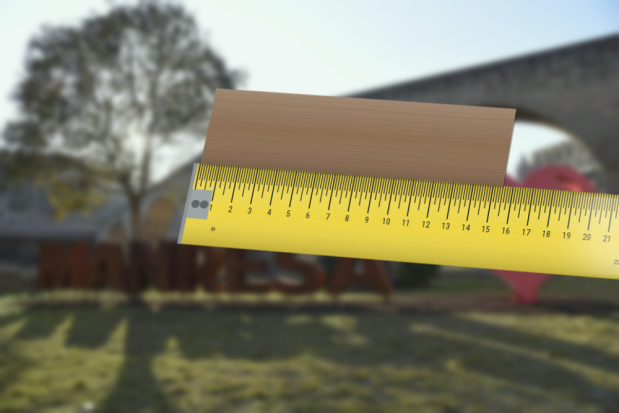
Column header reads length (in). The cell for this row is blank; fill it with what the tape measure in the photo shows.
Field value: 15.5 in
